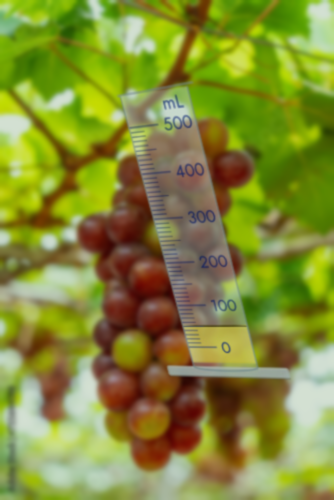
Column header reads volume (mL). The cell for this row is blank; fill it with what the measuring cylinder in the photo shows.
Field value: 50 mL
